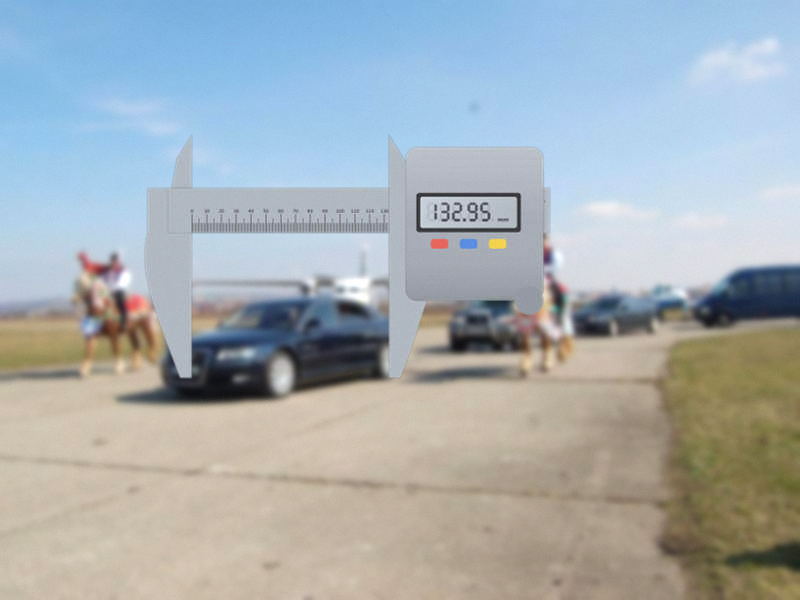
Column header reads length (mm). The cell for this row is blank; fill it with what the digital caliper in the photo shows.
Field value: 132.95 mm
